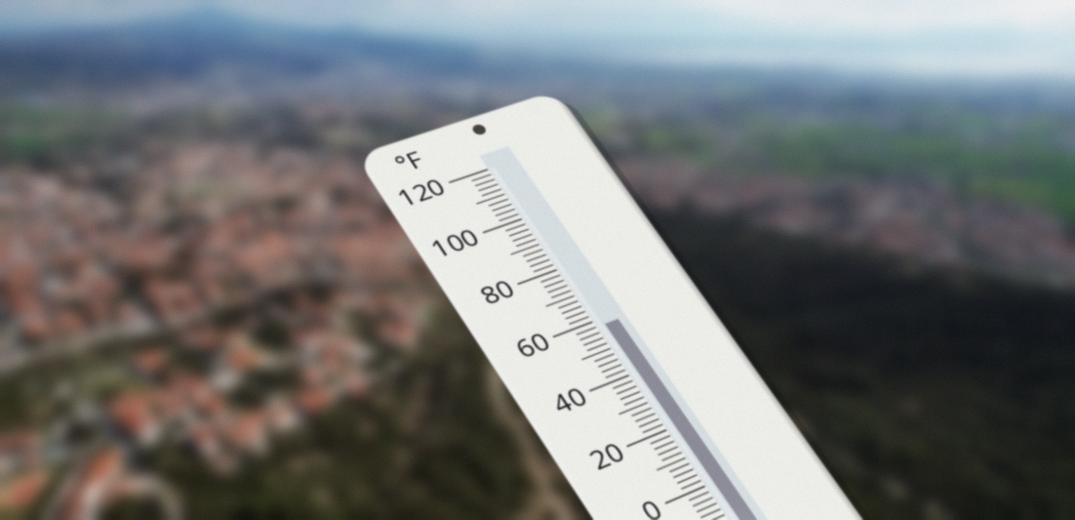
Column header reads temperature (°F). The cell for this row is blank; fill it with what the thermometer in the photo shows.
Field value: 58 °F
